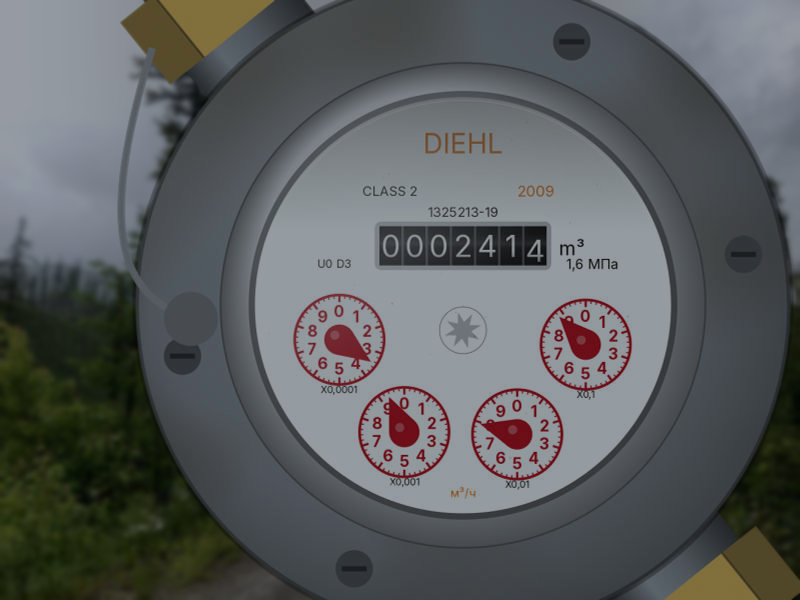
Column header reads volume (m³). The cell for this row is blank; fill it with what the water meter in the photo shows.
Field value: 2413.8793 m³
